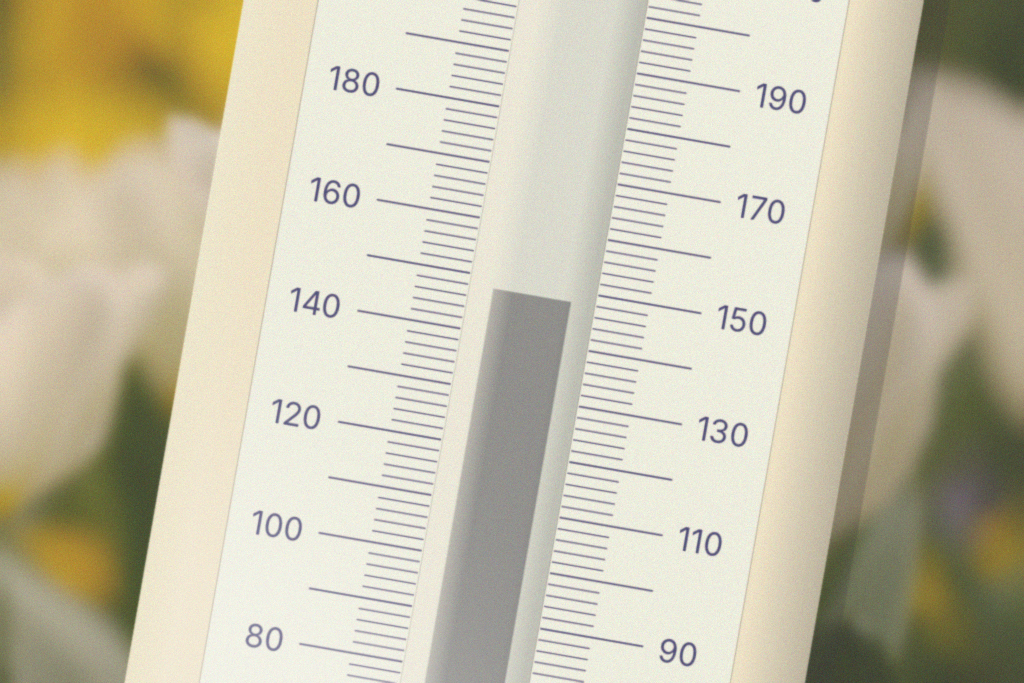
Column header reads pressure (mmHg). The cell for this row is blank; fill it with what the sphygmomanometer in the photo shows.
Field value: 148 mmHg
